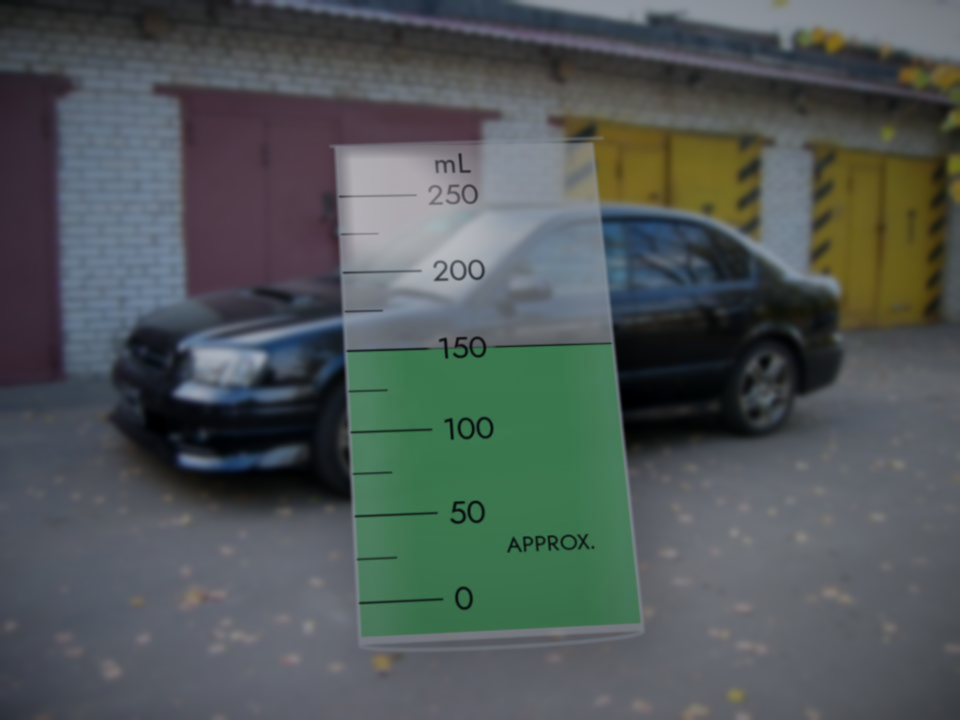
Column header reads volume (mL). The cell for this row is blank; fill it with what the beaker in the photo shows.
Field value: 150 mL
